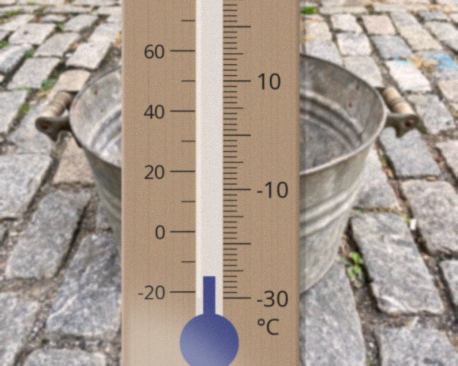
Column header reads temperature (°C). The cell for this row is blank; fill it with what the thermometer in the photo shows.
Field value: -26 °C
